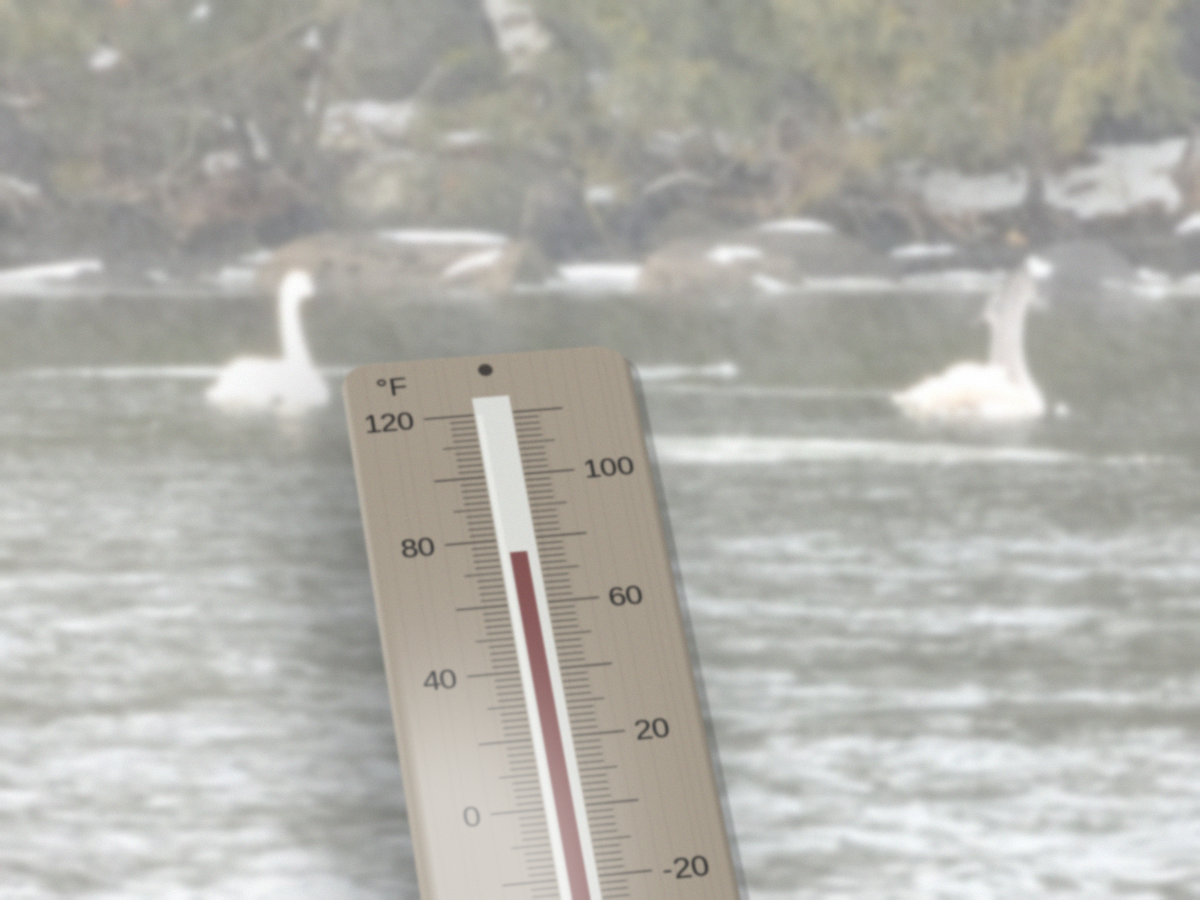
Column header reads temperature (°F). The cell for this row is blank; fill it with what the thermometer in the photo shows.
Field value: 76 °F
